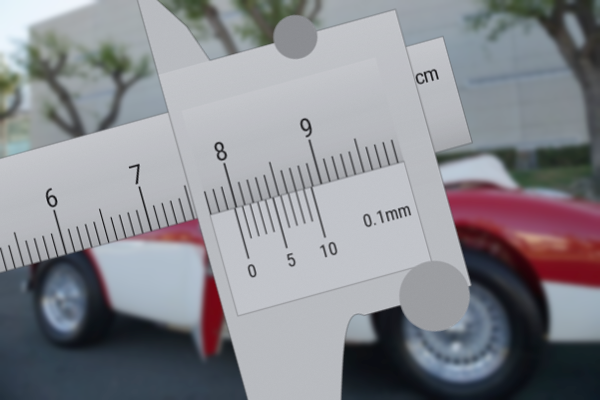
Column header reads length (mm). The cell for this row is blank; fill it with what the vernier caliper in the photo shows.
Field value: 79.8 mm
